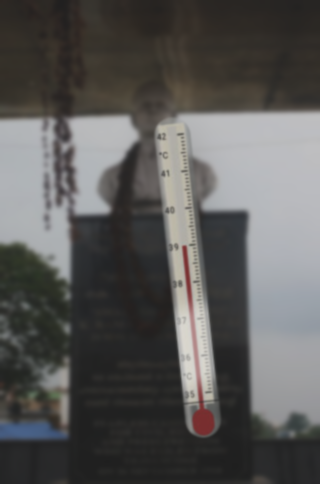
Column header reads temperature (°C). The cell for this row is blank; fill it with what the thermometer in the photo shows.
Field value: 39 °C
